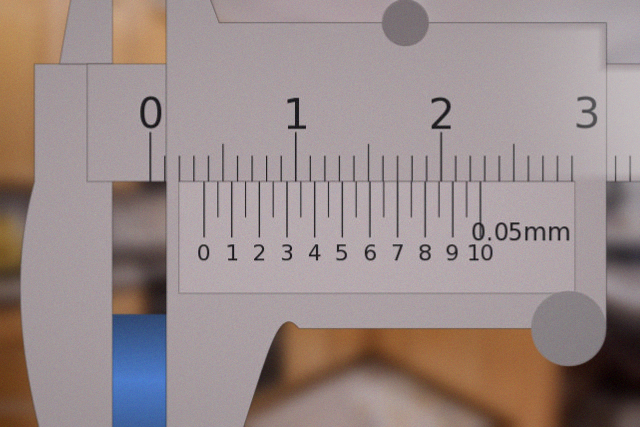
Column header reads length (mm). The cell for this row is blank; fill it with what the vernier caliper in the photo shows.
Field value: 3.7 mm
